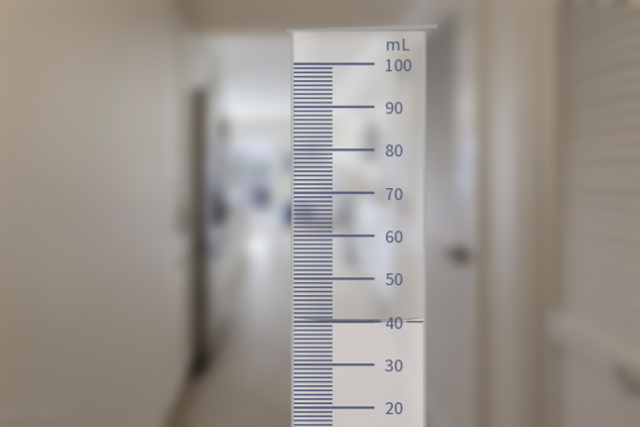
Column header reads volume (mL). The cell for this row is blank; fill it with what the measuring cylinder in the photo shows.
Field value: 40 mL
